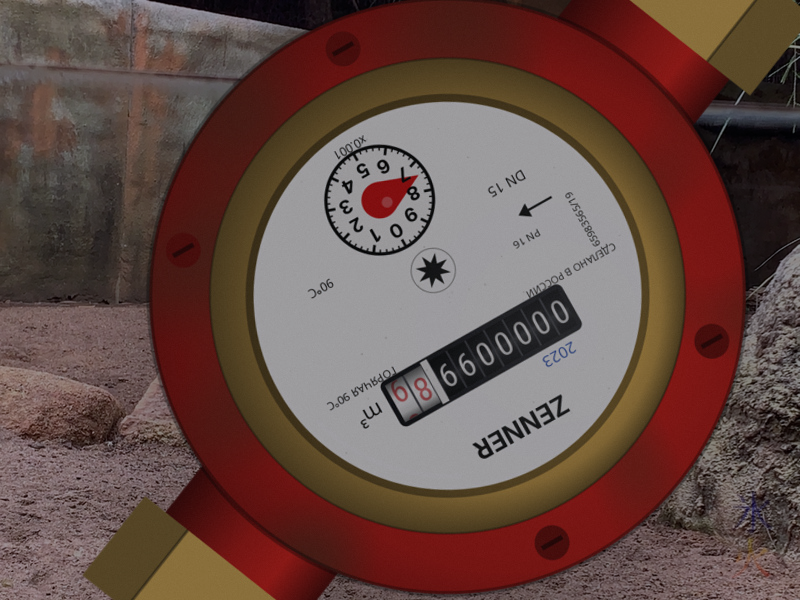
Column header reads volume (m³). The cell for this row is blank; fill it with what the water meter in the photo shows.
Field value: 99.887 m³
